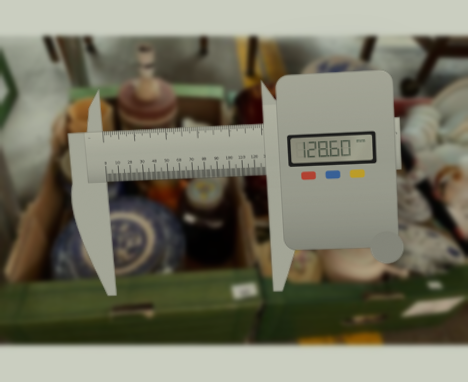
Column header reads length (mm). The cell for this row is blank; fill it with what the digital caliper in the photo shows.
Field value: 128.60 mm
